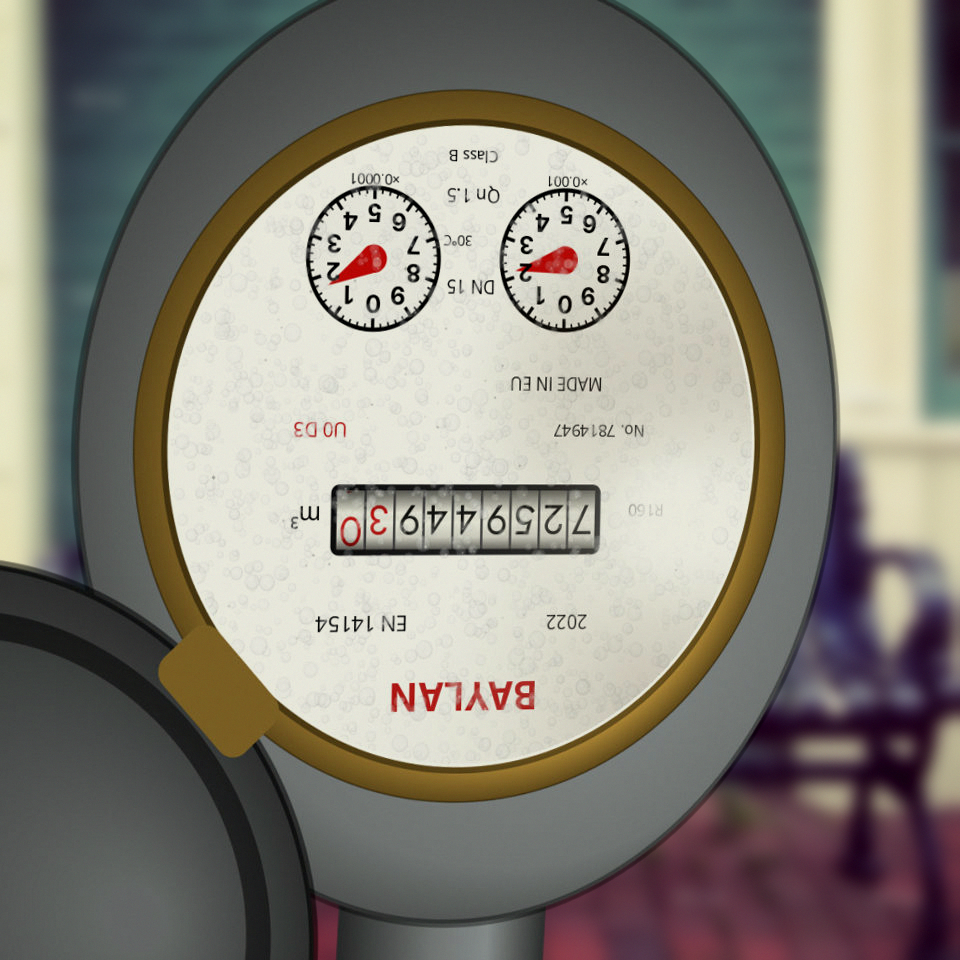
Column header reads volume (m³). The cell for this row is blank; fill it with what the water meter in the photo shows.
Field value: 7259449.3021 m³
